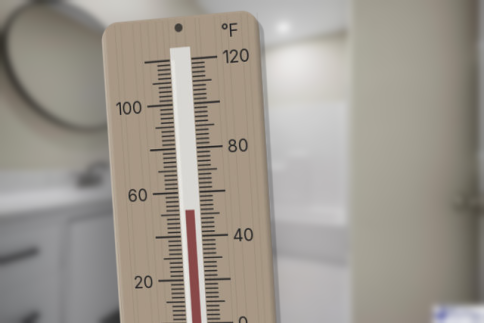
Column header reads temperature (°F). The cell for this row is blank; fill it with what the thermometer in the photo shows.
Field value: 52 °F
